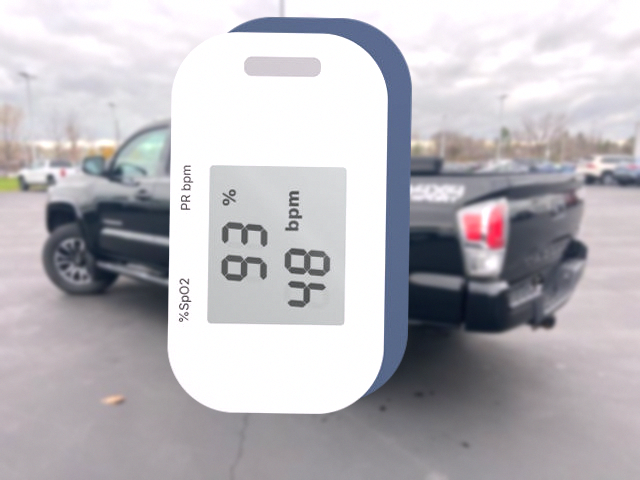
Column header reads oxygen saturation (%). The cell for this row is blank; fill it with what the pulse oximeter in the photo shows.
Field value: 93 %
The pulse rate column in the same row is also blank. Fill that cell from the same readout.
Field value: 48 bpm
